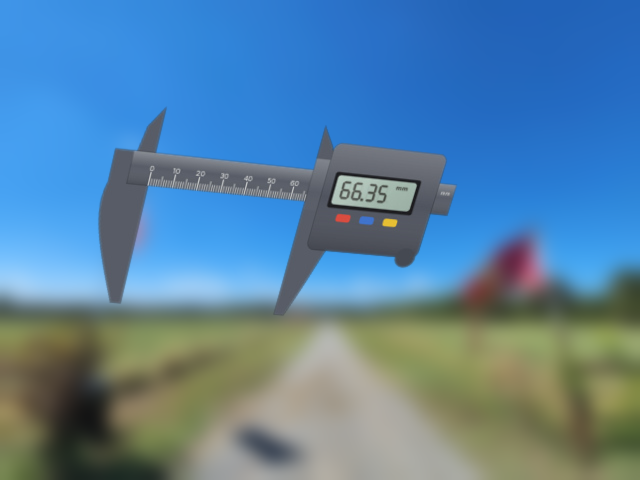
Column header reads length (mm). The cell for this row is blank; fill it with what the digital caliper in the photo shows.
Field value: 66.35 mm
